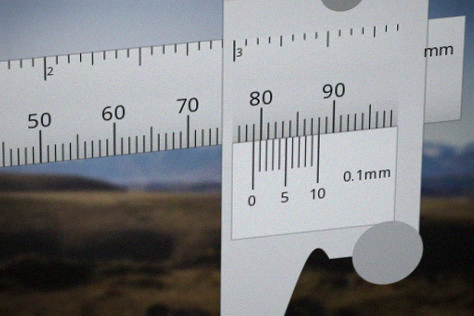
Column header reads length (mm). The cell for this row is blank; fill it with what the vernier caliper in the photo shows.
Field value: 79.0 mm
